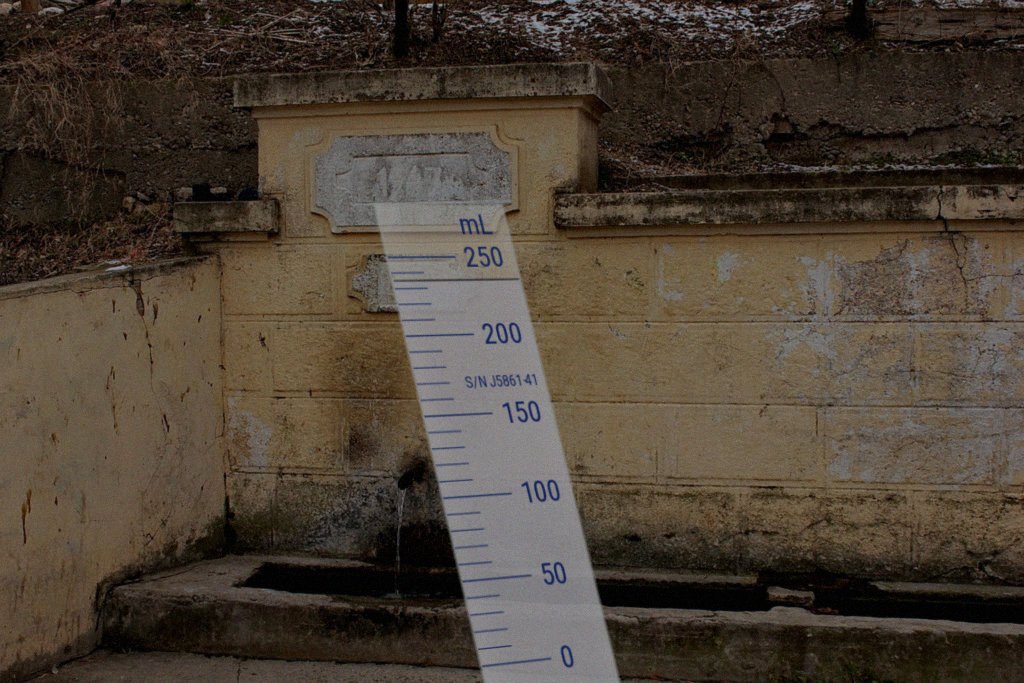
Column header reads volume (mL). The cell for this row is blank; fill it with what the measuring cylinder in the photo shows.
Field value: 235 mL
